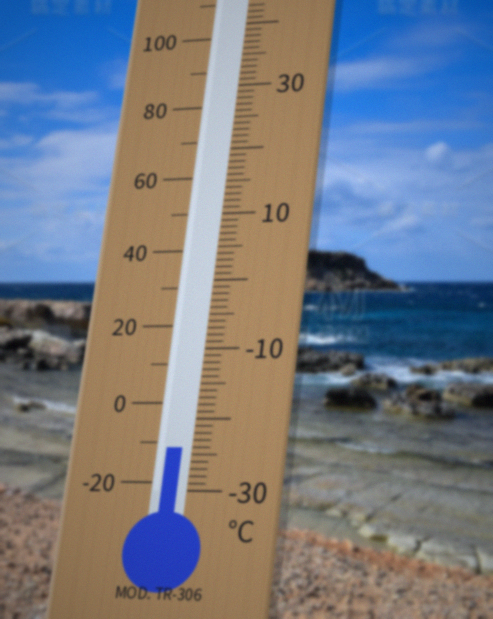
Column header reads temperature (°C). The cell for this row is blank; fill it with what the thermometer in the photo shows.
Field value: -24 °C
